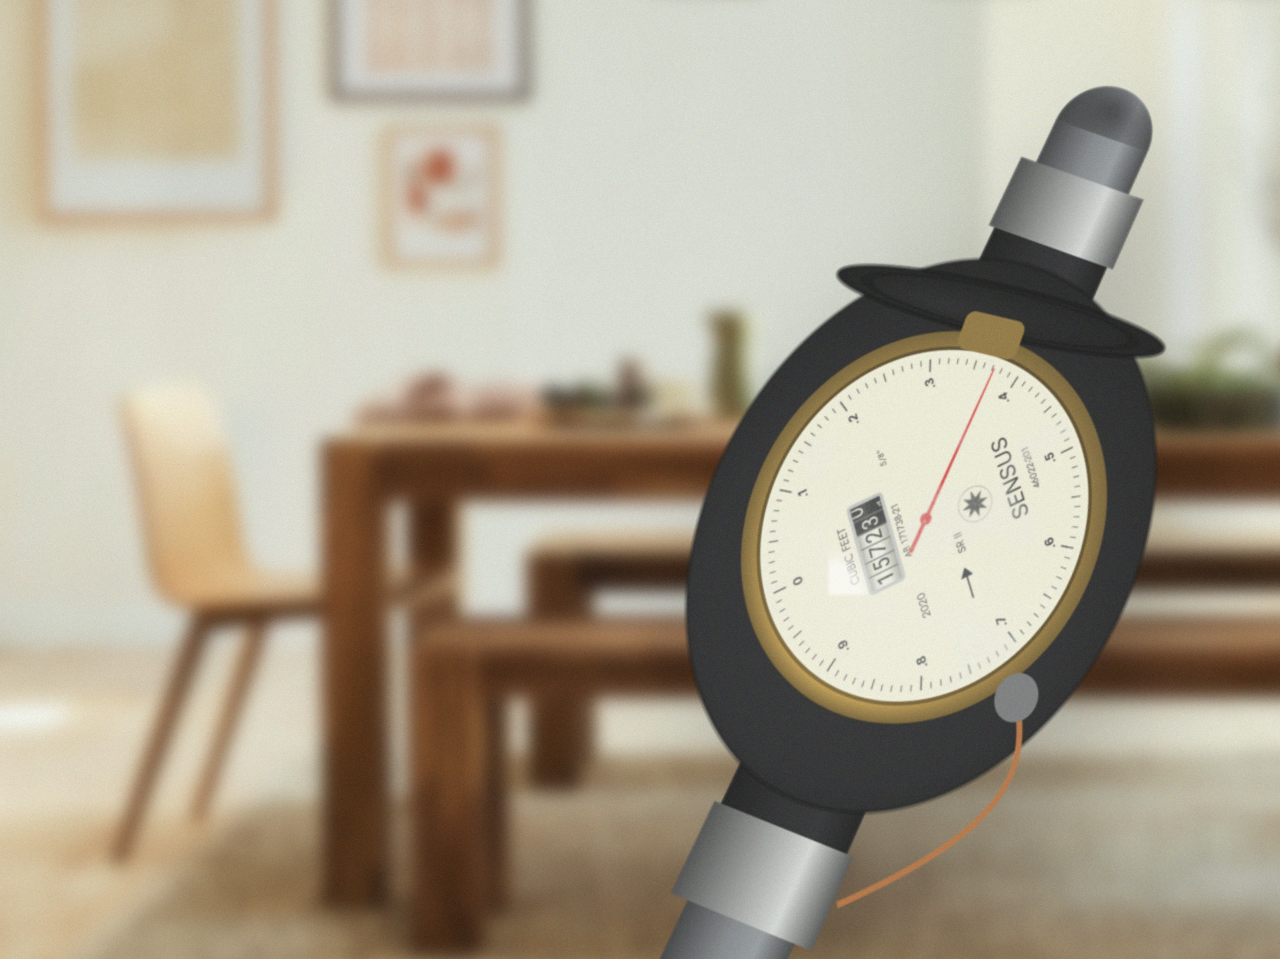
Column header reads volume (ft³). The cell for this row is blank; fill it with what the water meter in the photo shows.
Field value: 157230.37 ft³
